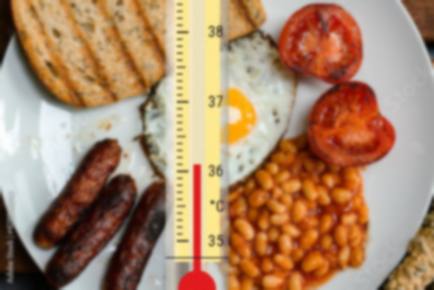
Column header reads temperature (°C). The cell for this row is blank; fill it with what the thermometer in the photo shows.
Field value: 36.1 °C
